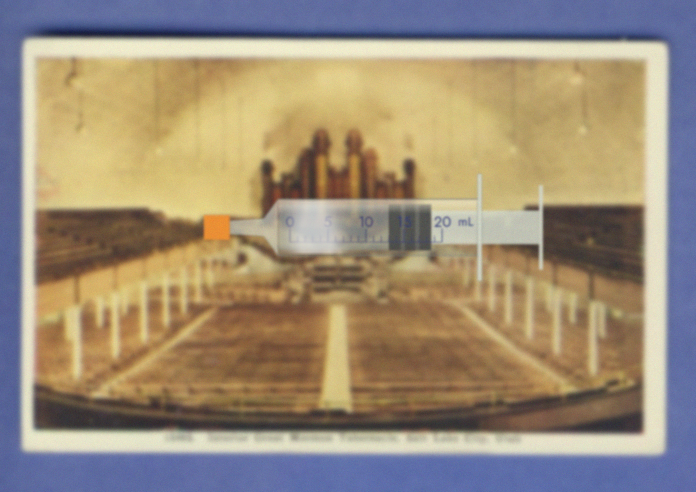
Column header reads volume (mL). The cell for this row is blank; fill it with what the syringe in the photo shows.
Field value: 13 mL
